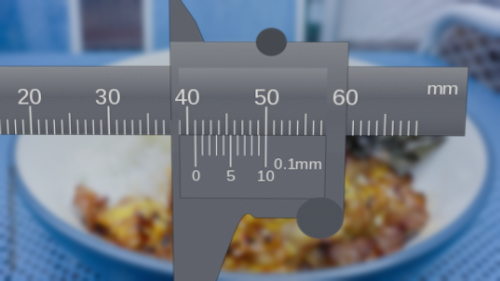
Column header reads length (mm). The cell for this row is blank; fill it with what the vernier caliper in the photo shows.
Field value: 41.0 mm
